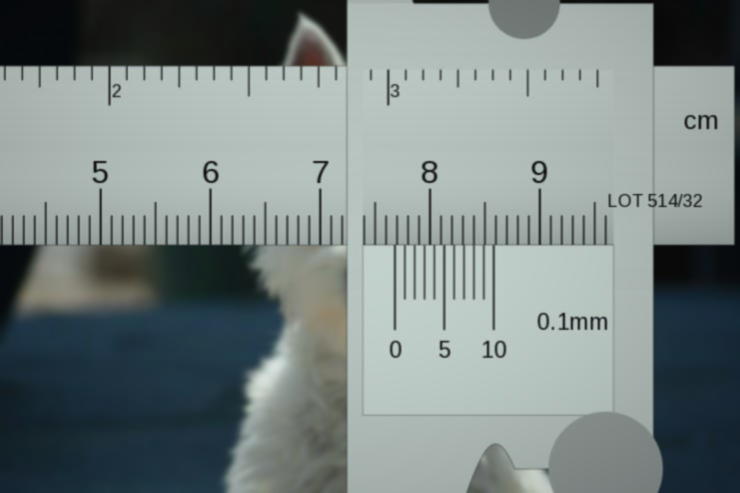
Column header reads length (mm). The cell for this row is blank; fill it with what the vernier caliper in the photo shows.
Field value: 76.8 mm
